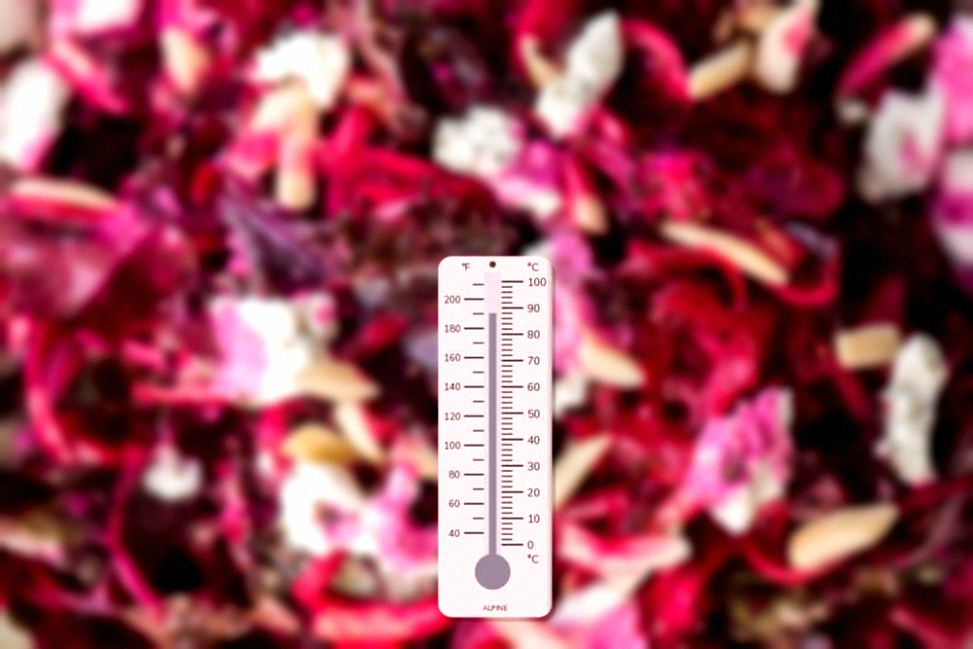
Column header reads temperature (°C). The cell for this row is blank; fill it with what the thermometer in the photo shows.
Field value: 88 °C
